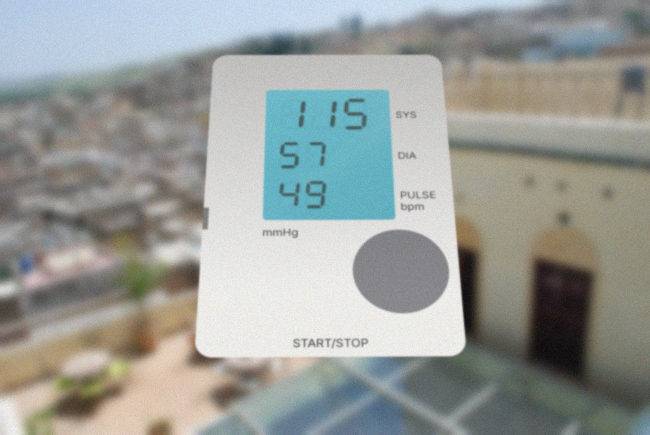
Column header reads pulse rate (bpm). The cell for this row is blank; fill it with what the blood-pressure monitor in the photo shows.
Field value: 49 bpm
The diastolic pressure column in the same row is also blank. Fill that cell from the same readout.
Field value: 57 mmHg
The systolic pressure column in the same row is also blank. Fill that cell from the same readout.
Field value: 115 mmHg
